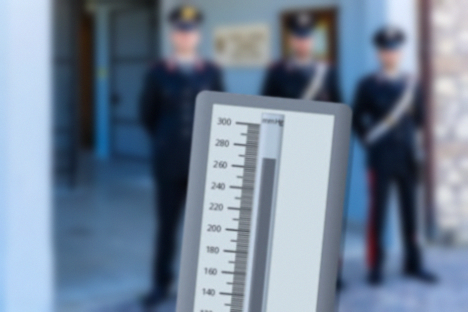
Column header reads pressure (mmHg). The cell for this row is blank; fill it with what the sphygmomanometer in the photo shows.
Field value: 270 mmHg
